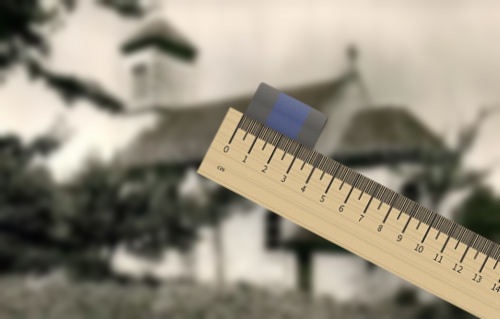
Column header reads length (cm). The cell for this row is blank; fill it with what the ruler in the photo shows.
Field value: 3.5 cm
